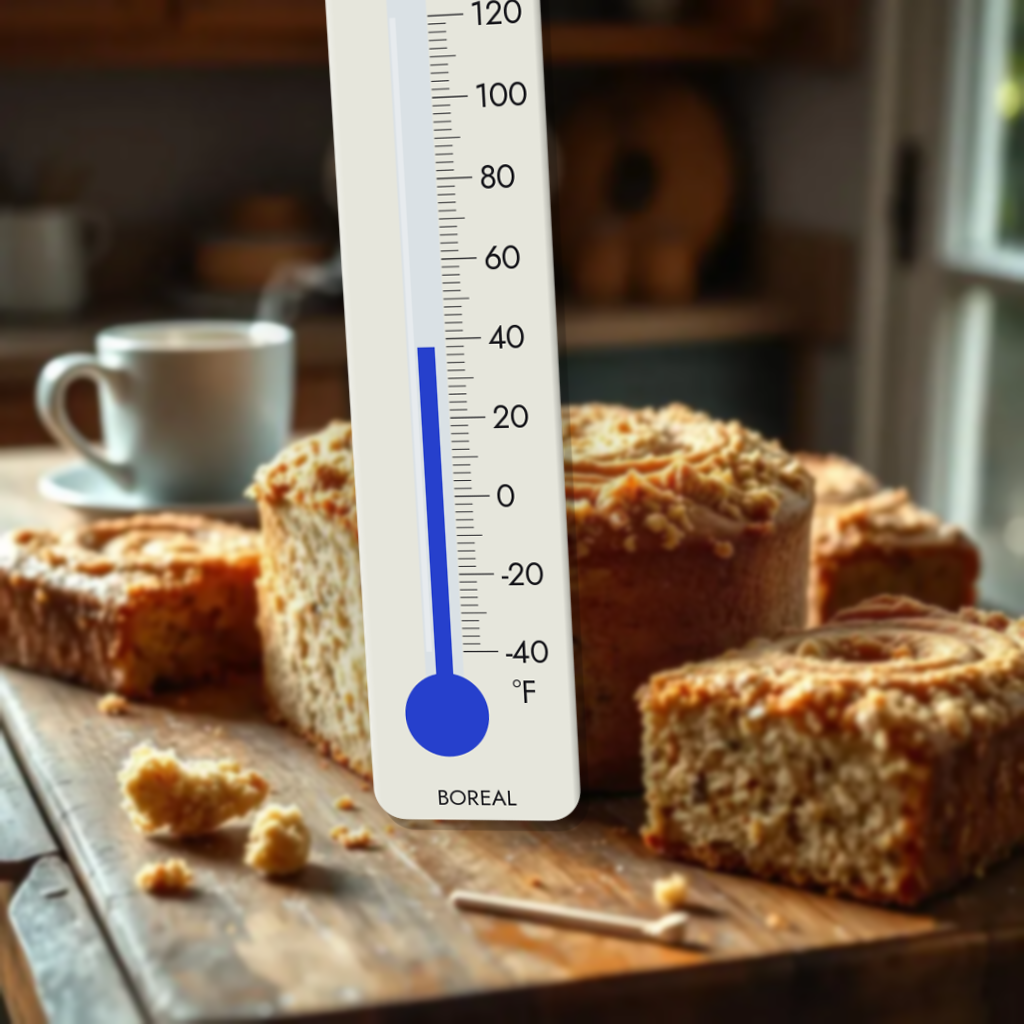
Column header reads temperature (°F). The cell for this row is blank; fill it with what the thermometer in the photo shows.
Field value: 38 °F
